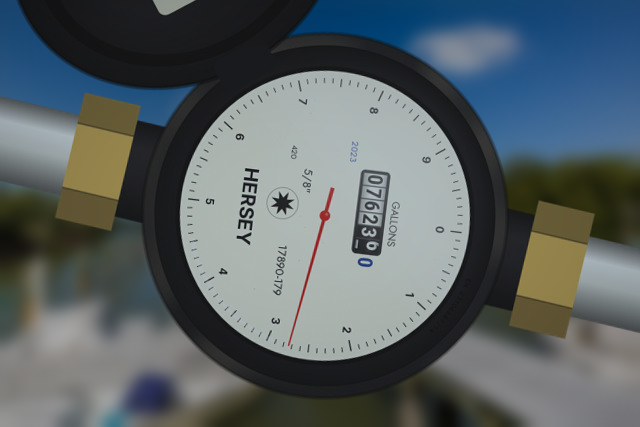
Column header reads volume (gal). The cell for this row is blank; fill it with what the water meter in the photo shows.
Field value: 762362.7 gal
